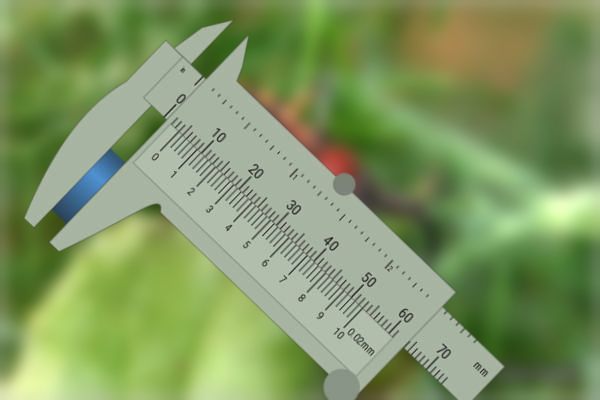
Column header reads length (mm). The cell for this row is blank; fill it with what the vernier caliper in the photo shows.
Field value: 4.0 mm
